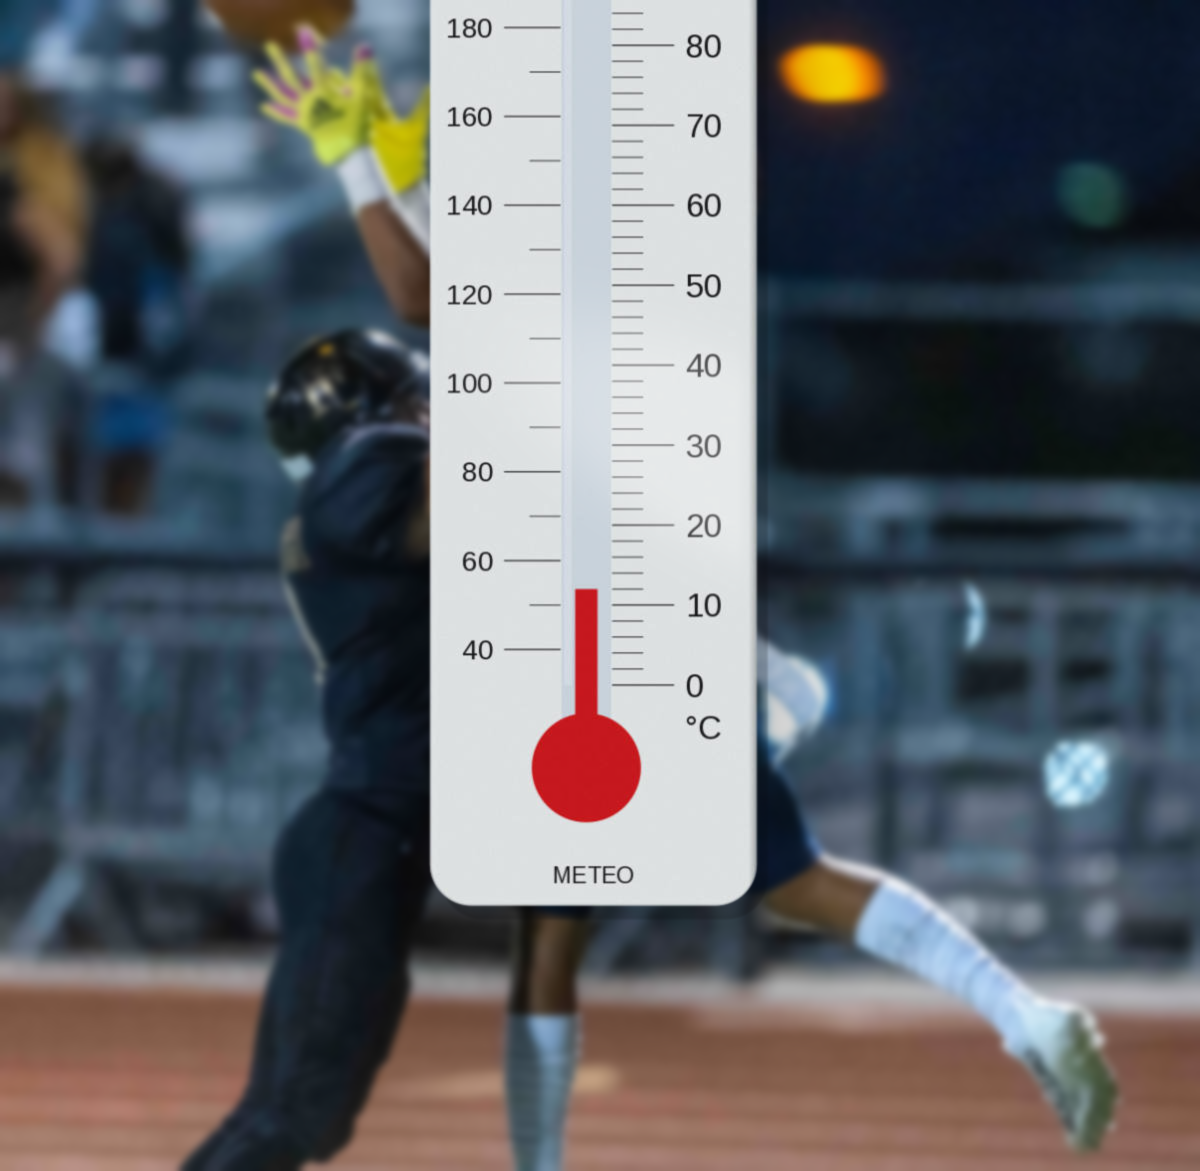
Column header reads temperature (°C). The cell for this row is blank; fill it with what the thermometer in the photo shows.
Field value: 12 °C
